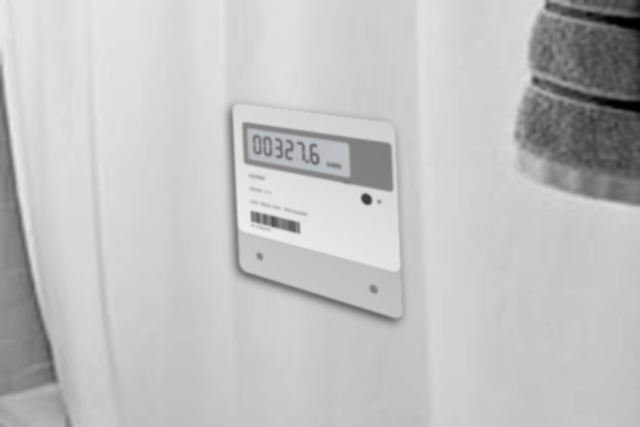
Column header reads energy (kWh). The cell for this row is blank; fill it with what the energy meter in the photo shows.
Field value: 327.6 kWh
